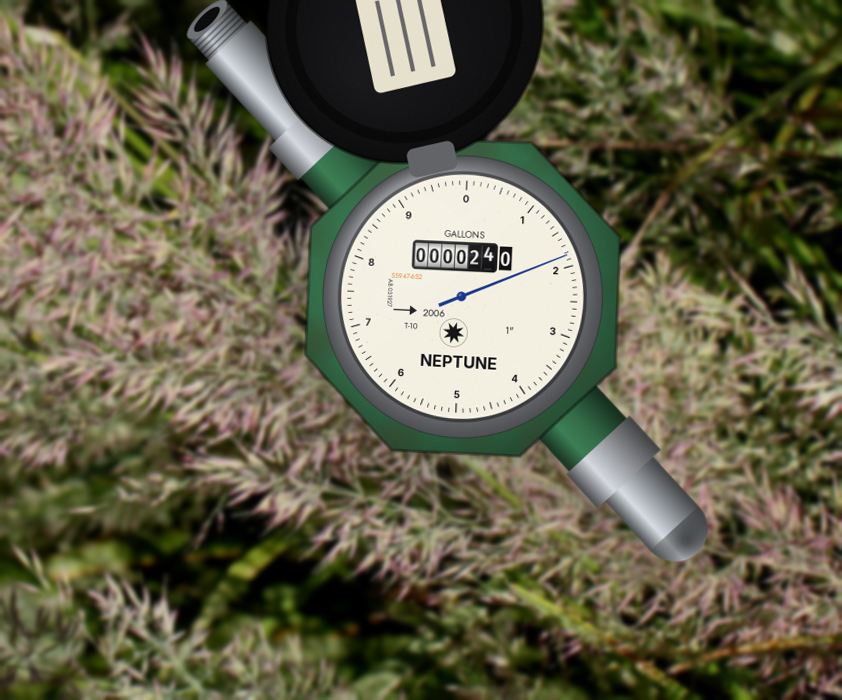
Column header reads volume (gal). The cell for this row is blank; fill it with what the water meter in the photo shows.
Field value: 241.8 gal
